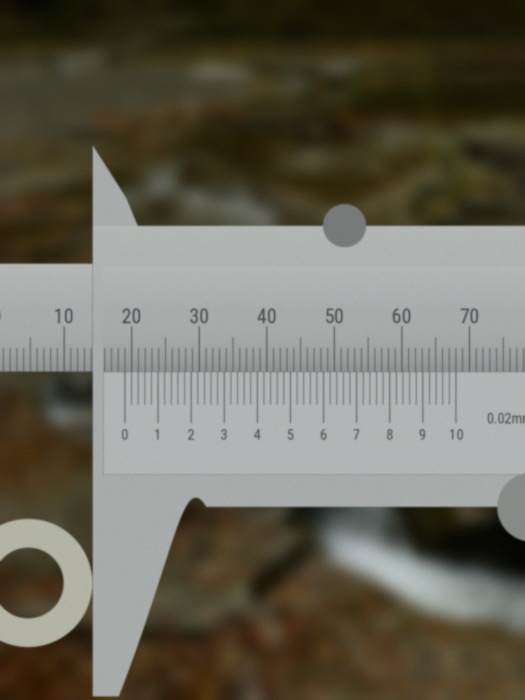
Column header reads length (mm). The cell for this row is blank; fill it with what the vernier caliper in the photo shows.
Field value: 19.0 mm
